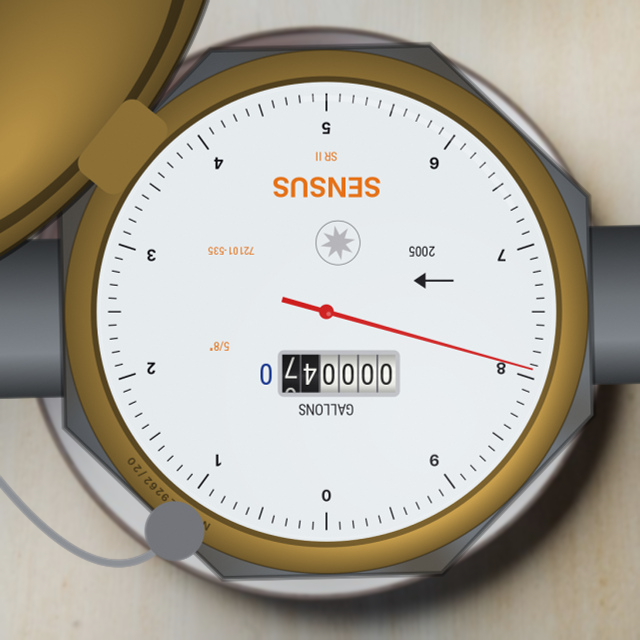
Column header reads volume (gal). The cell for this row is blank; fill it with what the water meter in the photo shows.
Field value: 467.9 gal
